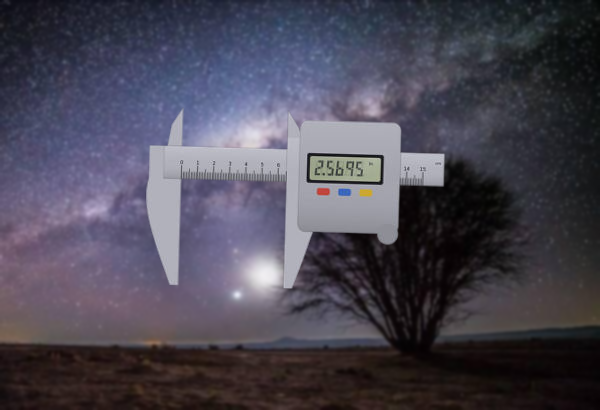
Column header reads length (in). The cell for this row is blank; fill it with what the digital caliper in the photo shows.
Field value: 2.5695 in
